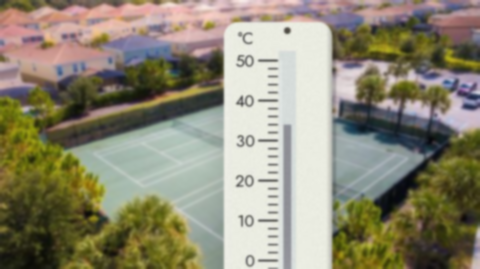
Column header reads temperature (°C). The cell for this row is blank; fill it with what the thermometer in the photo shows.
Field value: 34 °C
